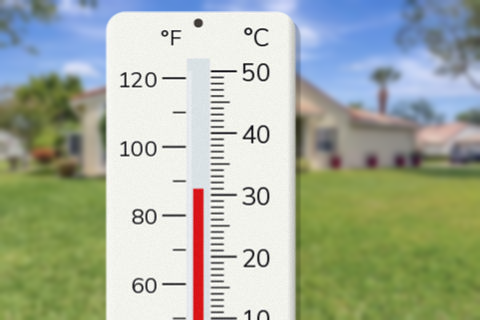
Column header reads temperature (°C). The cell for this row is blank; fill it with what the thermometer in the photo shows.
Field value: 31 °C
